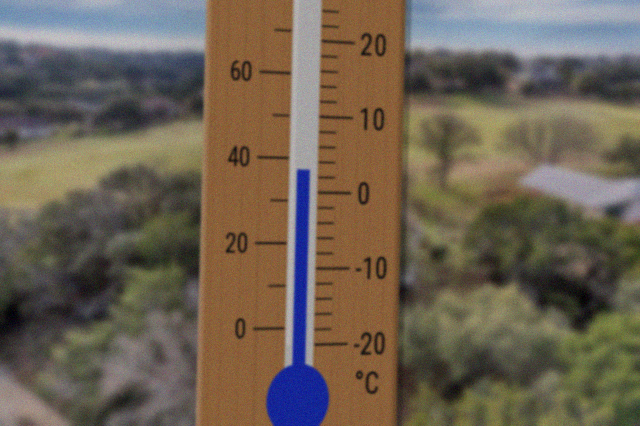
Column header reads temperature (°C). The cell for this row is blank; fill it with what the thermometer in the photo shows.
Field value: 3 °C
